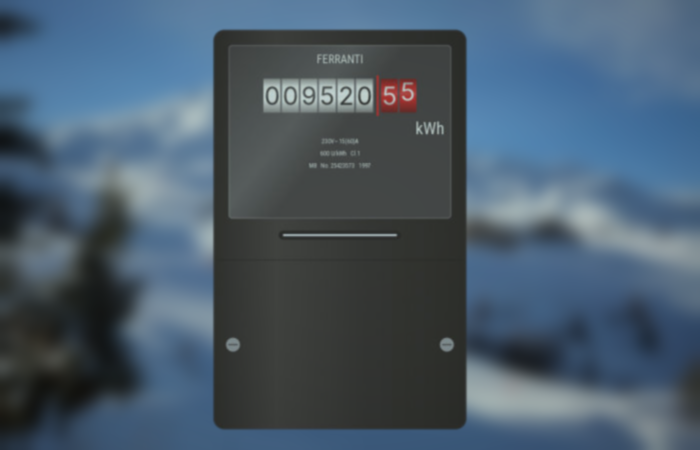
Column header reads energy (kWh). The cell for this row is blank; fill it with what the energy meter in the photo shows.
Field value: 9520.55 kWh
